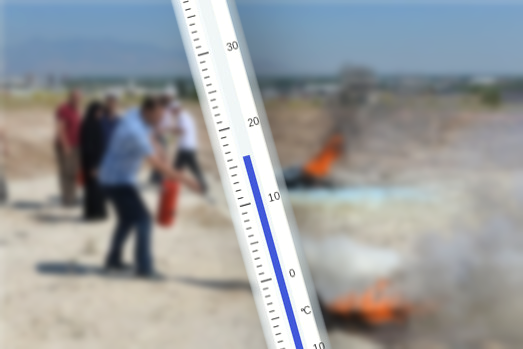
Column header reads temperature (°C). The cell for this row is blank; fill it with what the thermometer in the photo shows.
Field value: 16 °C
